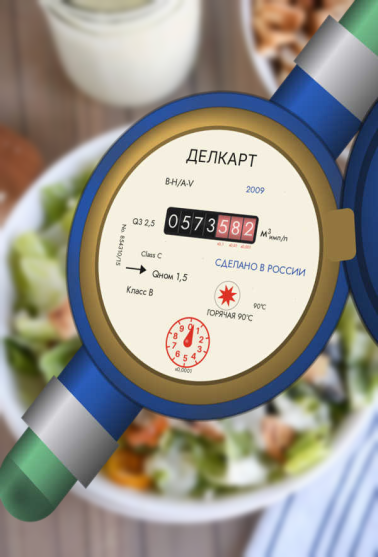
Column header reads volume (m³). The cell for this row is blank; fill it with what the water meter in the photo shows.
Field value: 573.5820 m³
